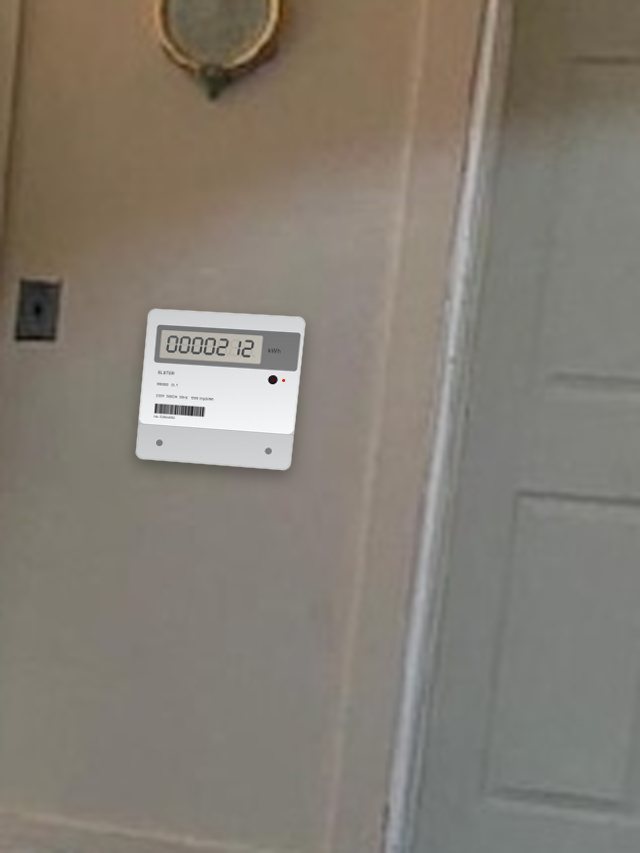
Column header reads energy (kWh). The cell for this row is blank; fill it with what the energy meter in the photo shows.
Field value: 212 kWh
